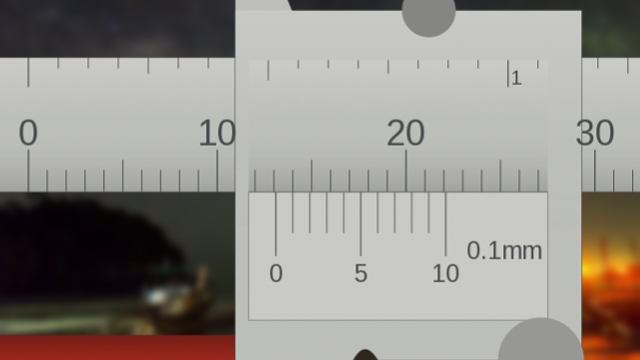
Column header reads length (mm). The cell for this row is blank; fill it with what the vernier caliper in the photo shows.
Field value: 13.1 mm
